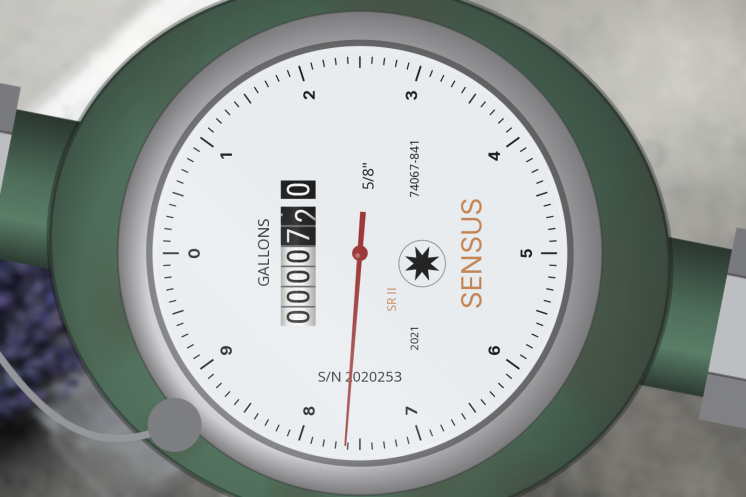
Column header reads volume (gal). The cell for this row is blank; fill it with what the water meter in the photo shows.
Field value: 717.6 gal
